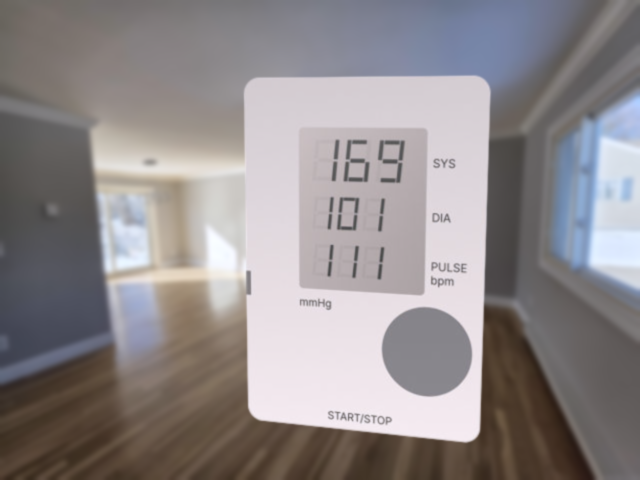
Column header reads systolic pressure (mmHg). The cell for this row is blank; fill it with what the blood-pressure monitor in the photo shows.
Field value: 169 mmHg
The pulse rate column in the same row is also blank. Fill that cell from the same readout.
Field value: 111 bpm
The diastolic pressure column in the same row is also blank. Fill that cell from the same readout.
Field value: 101 mmHg
